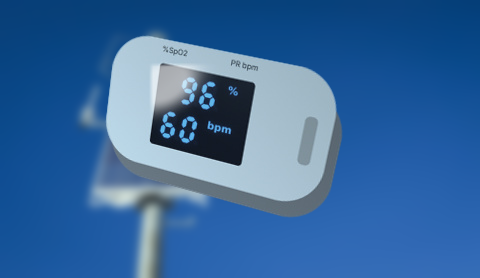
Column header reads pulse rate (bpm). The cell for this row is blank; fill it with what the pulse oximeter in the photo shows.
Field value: 60 bpm
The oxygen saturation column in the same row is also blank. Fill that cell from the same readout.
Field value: 96 %
